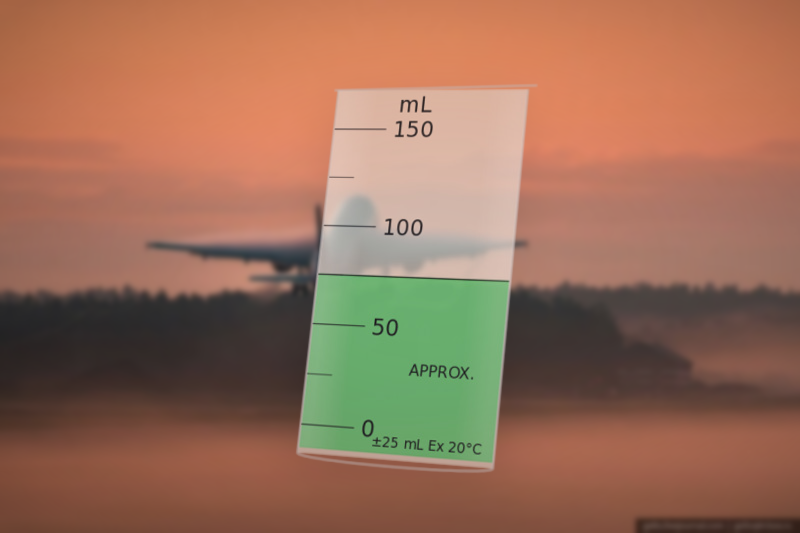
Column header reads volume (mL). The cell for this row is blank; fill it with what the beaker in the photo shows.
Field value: 75 mL
